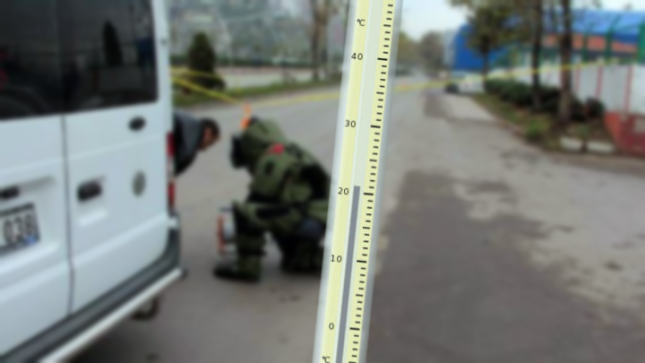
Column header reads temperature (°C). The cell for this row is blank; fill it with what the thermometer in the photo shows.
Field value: 21 °C
